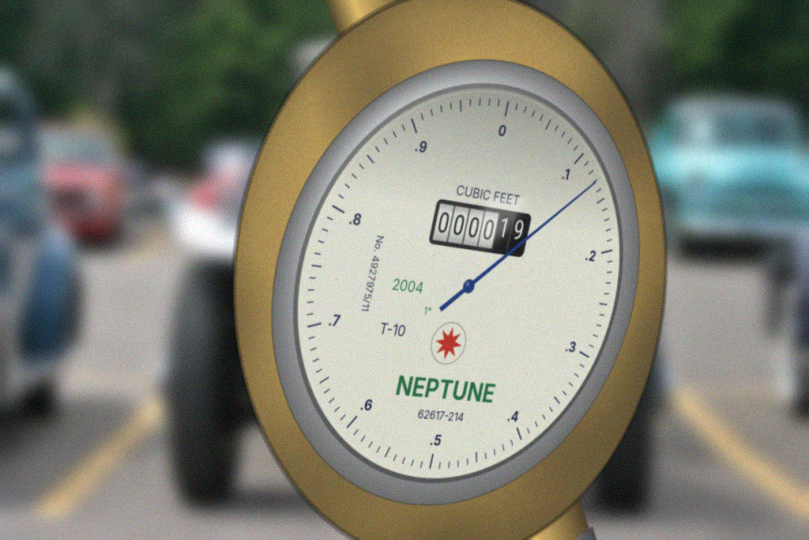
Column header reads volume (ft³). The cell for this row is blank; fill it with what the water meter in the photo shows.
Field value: 19.13 ft³
